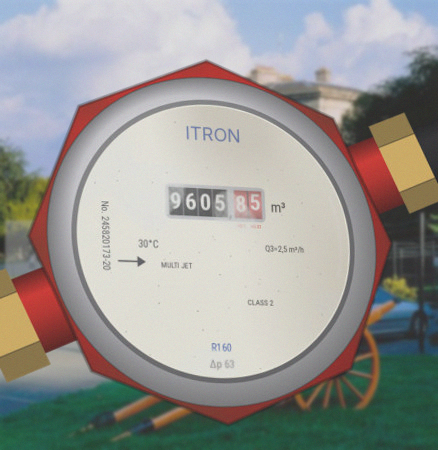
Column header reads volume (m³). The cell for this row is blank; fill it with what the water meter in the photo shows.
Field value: 9605.85 m³
